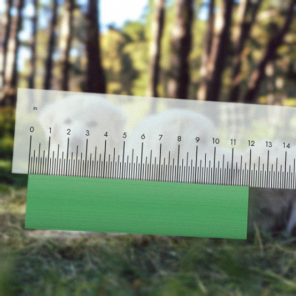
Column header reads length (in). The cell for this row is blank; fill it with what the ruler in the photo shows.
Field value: 12 in
